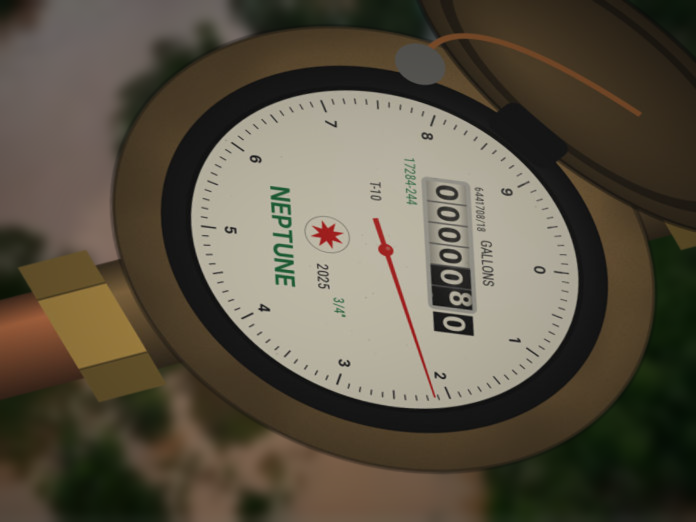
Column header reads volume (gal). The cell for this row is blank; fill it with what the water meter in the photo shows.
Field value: 82.1 gal
